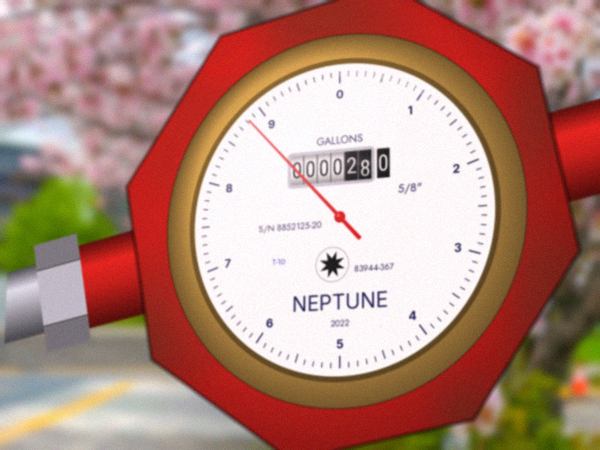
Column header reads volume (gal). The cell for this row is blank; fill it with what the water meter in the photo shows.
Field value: 278.8 gal
